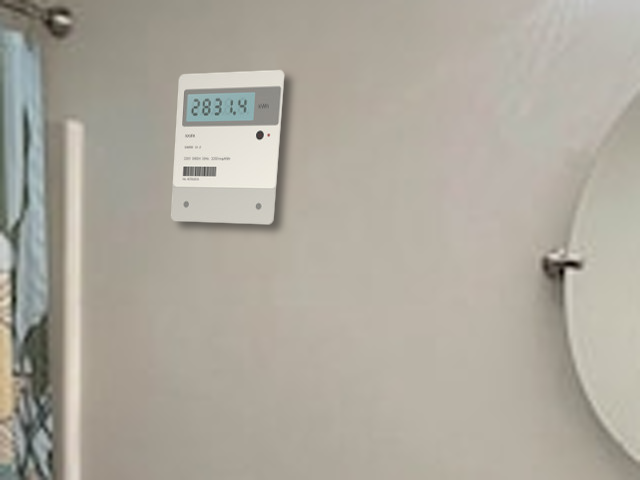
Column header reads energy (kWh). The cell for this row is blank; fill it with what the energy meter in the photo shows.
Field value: 2831.4 kWh
